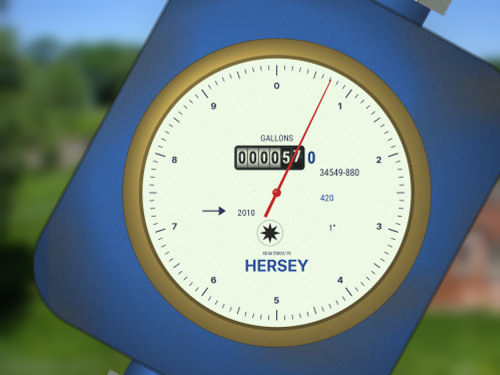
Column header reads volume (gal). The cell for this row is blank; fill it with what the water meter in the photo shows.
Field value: 570.7 gal
